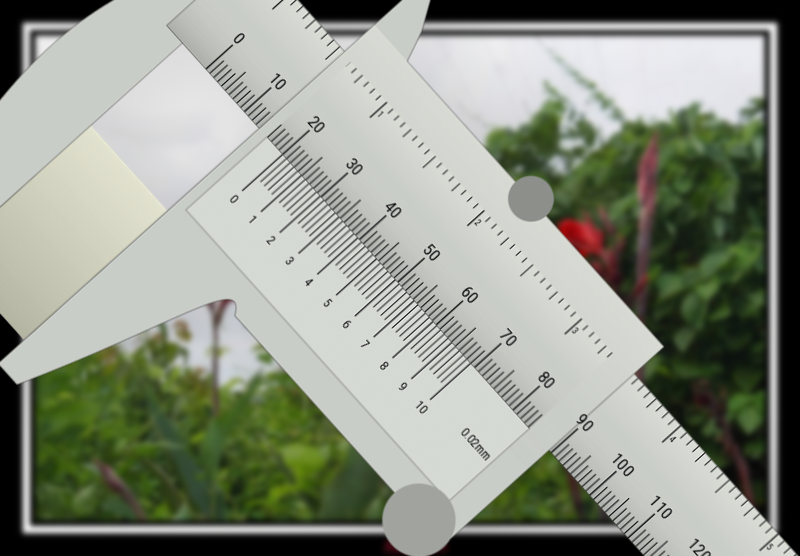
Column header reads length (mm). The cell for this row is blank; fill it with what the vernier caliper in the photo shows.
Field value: 20.0 mm
